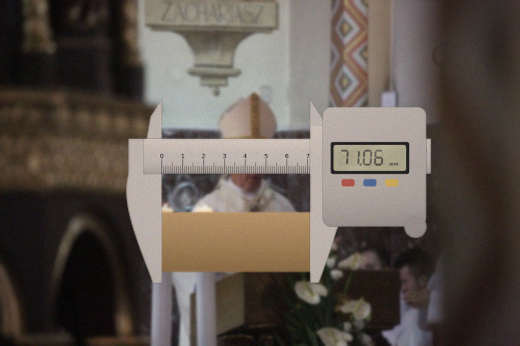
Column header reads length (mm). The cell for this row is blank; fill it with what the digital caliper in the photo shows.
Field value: 71.06 mm
